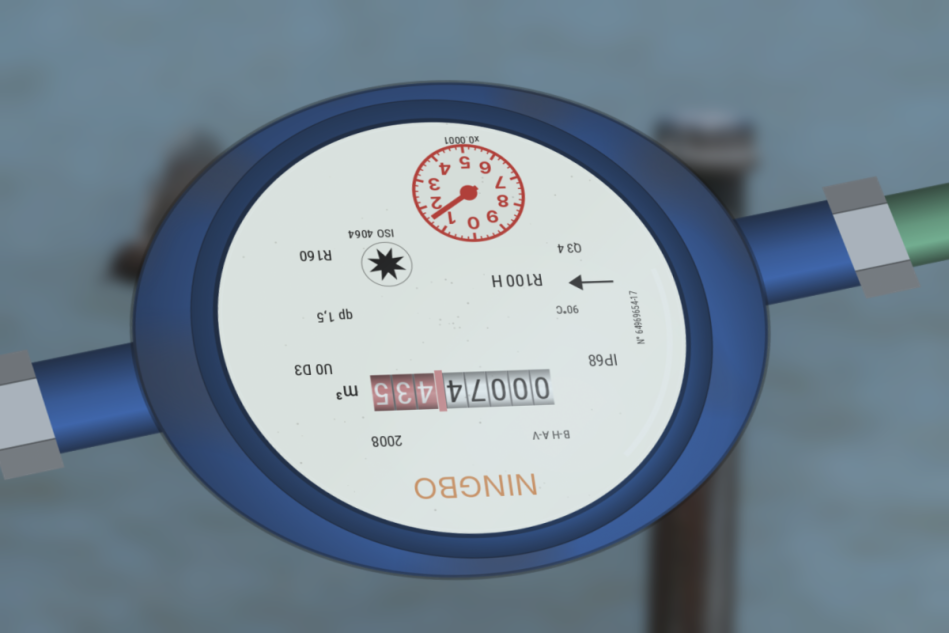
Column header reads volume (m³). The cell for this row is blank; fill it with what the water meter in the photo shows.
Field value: 74.4351 m³
